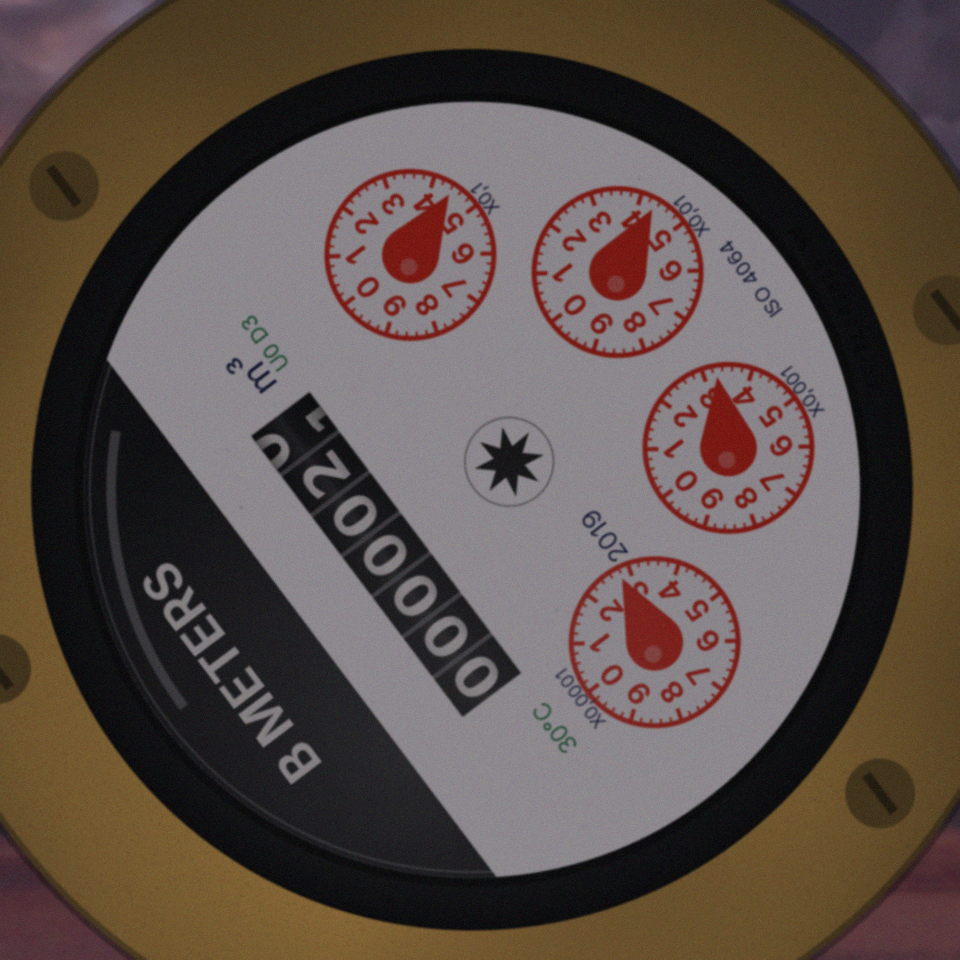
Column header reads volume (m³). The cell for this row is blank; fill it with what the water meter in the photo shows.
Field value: 20.4432 m³
